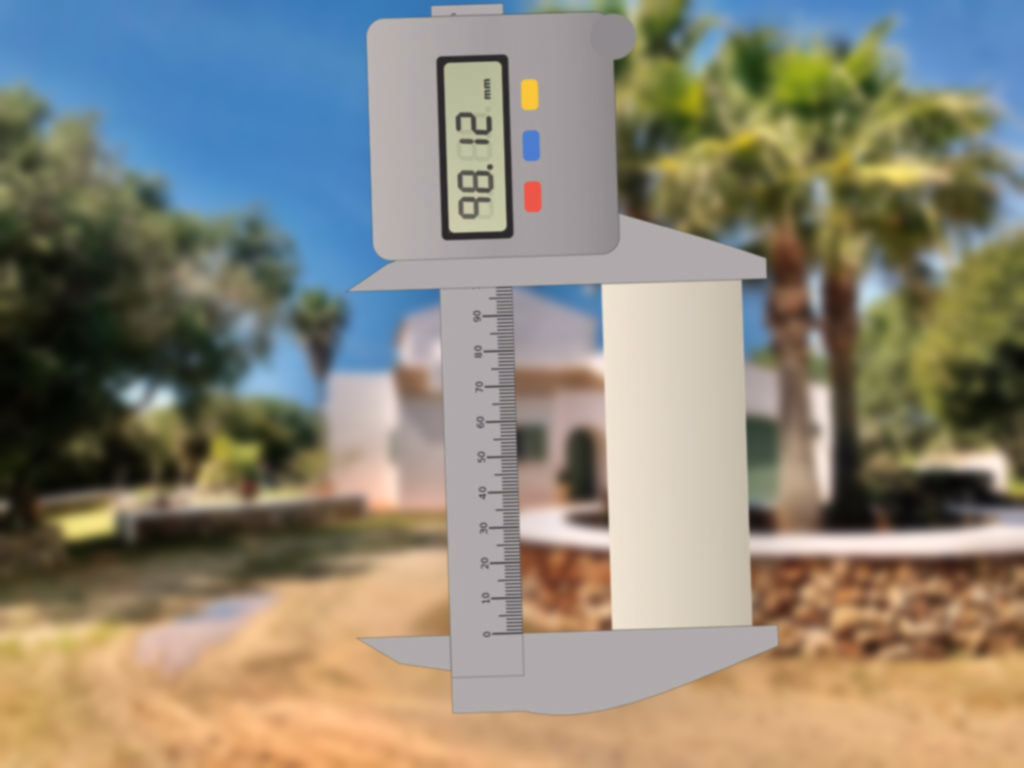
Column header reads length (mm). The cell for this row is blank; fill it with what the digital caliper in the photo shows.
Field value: 98.12 mm
